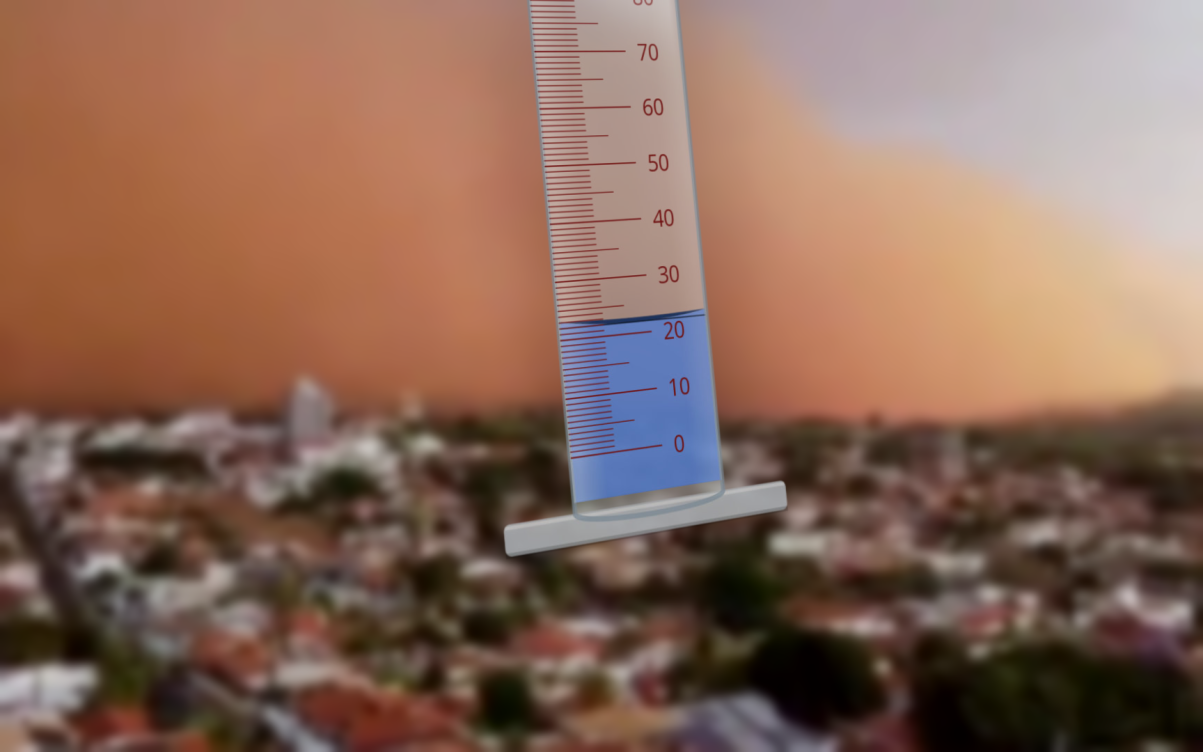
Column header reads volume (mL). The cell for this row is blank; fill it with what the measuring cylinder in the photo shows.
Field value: 22 mL
